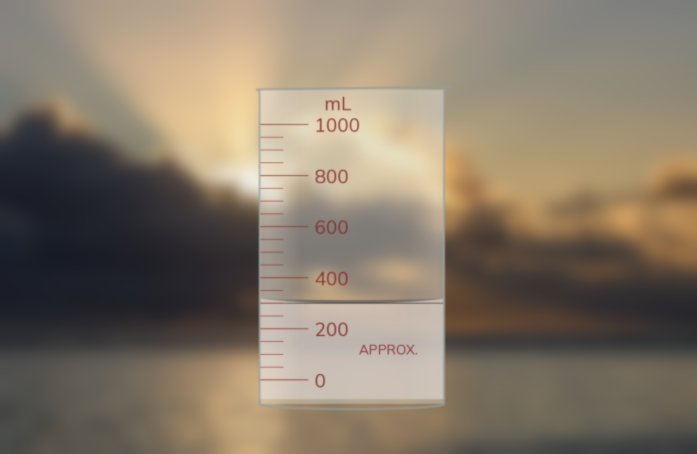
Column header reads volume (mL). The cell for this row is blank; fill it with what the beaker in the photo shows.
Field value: 300 mL
